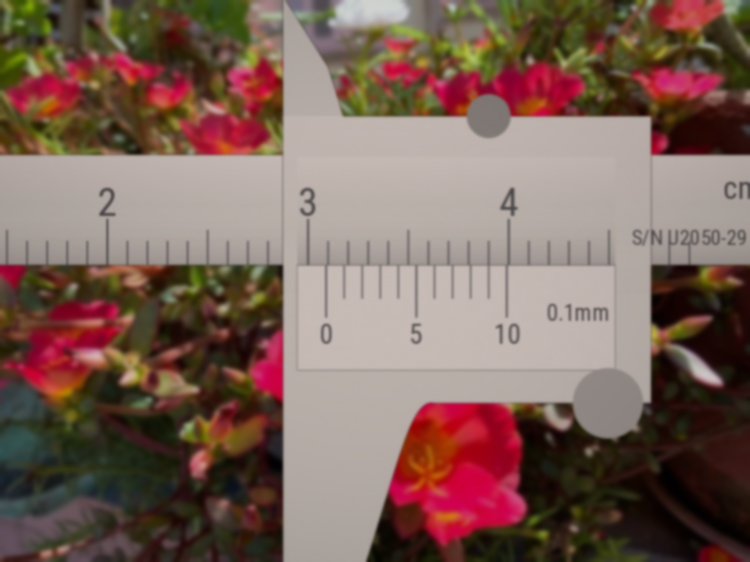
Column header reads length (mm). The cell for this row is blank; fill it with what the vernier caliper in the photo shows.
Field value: 30.9 mm
